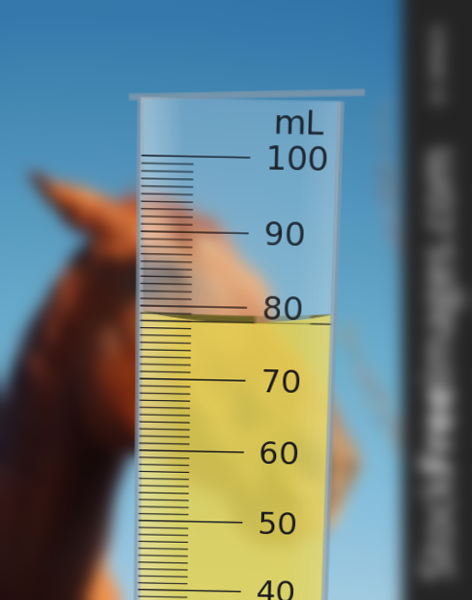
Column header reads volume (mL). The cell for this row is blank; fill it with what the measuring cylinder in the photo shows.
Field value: 78 mL
